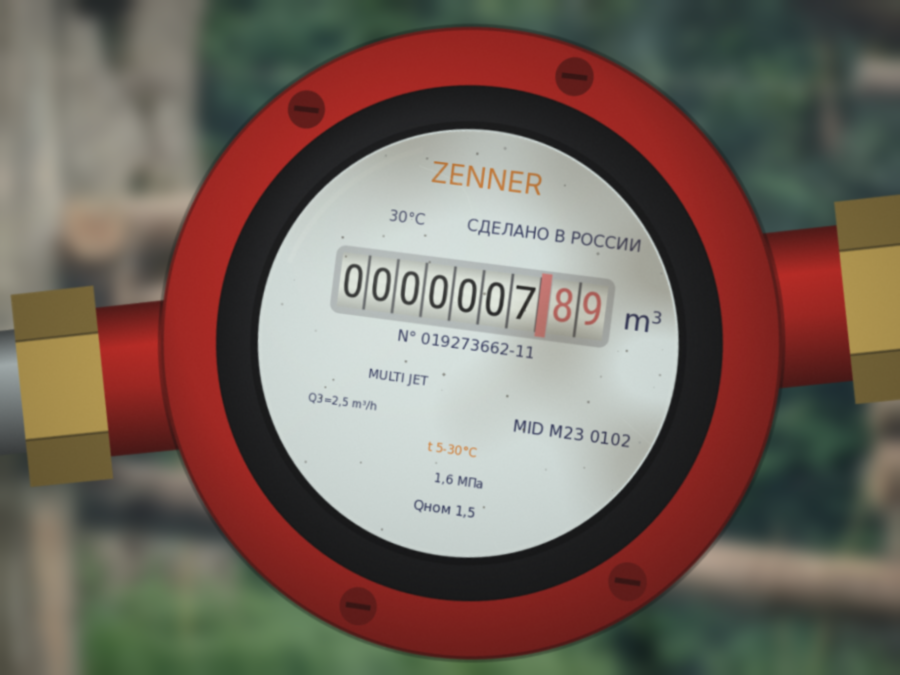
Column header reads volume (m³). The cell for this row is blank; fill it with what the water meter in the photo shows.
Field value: 7.89 m³
